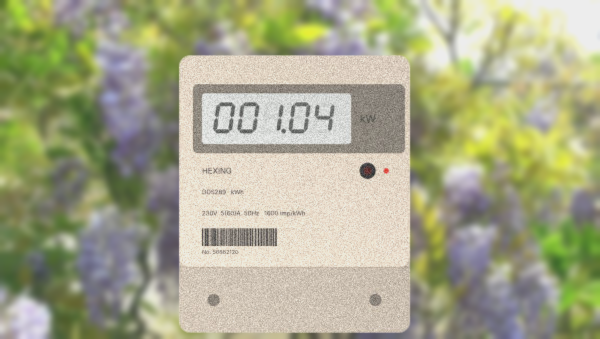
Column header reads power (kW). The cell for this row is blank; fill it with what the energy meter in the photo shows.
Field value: 1.04 kW
